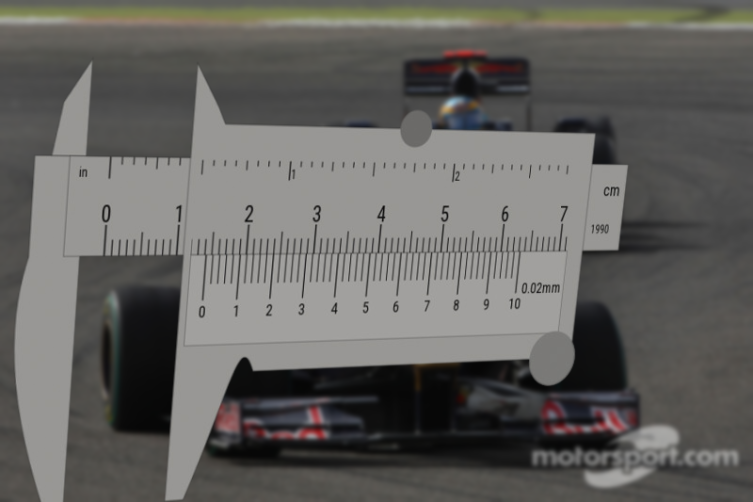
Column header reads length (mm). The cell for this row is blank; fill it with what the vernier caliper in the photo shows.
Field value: 14.2 mm
